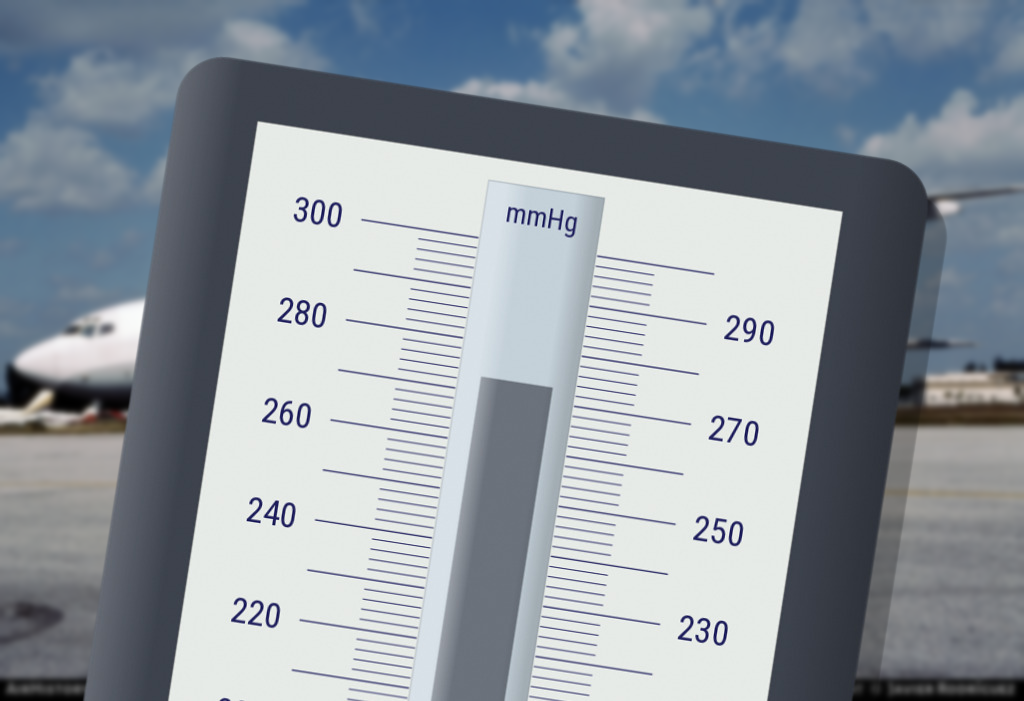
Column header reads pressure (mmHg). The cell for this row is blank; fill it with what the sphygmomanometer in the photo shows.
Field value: 273 mmHg
